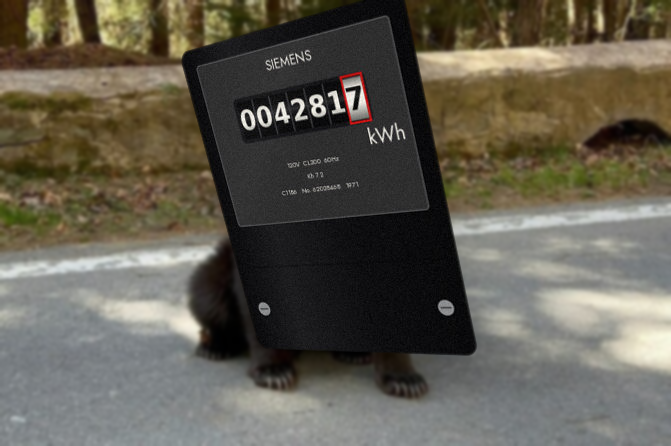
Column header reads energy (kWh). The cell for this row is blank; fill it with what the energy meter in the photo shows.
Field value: 4281.7 kWh
